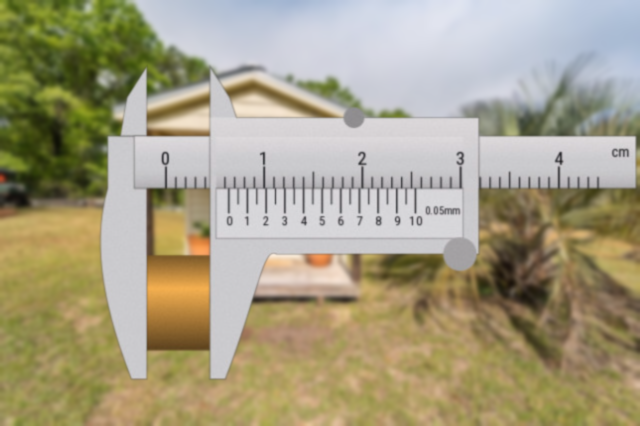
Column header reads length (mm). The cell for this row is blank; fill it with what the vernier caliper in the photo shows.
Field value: 6.4 mm
